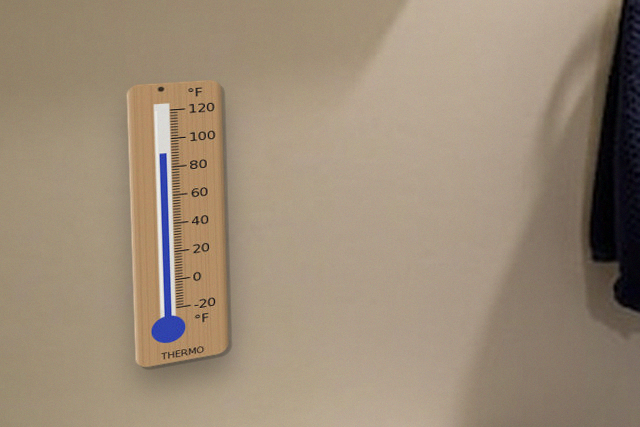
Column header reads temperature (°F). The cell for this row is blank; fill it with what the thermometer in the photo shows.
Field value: 90 °F
